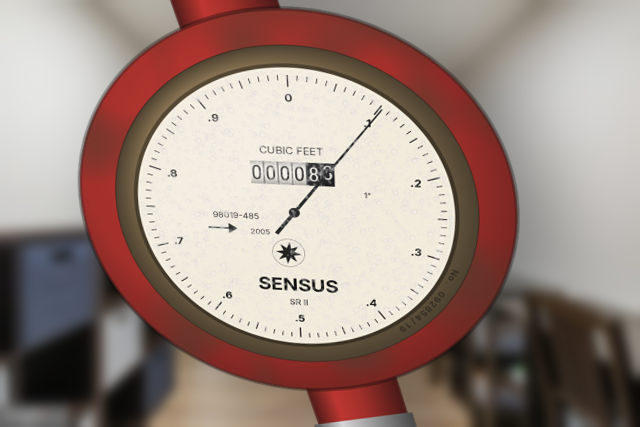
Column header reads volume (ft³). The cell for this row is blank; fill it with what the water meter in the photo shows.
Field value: 83.10 ft³
